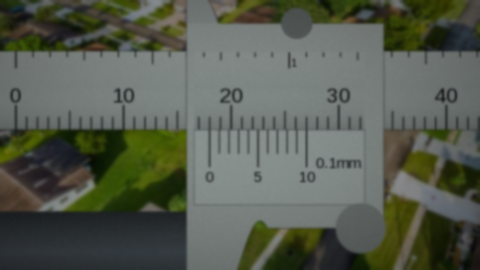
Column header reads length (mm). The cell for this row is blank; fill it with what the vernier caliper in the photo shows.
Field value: 18.0 mm
